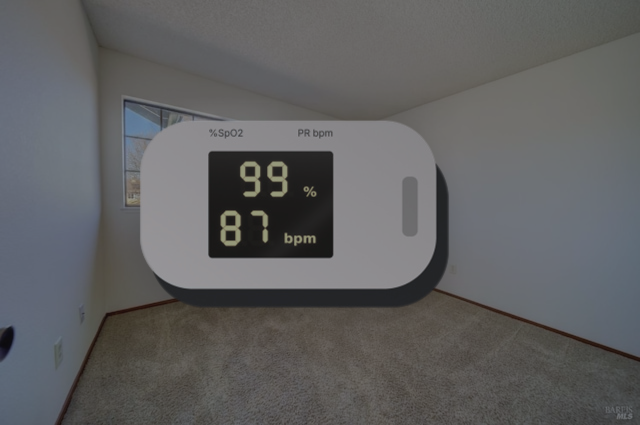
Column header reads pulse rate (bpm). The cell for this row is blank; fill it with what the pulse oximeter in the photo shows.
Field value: 87 bpm
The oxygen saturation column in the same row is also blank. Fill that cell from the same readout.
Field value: 99 %
